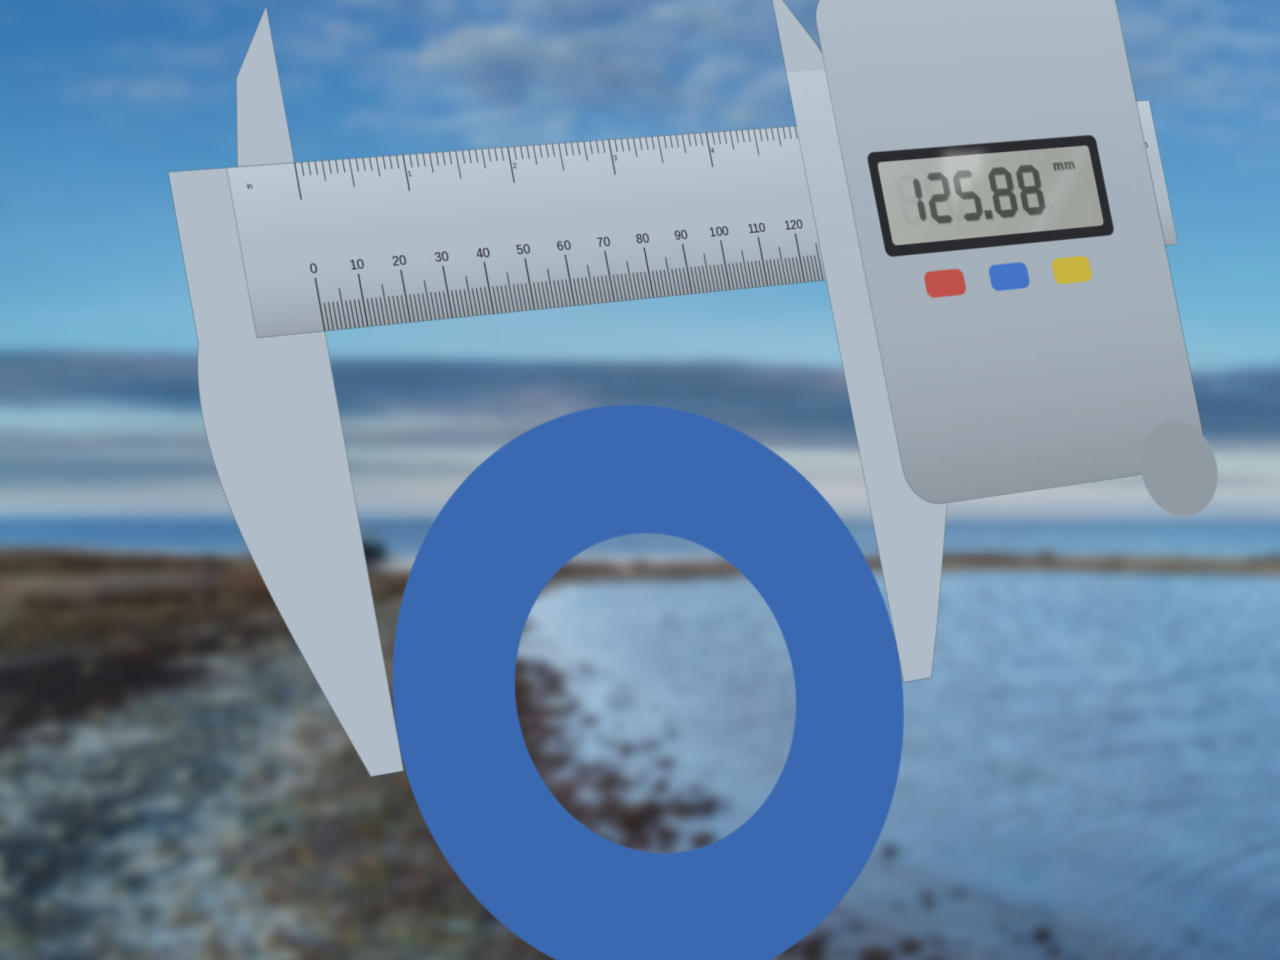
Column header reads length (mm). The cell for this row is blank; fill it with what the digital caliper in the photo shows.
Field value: 125.88 mm
